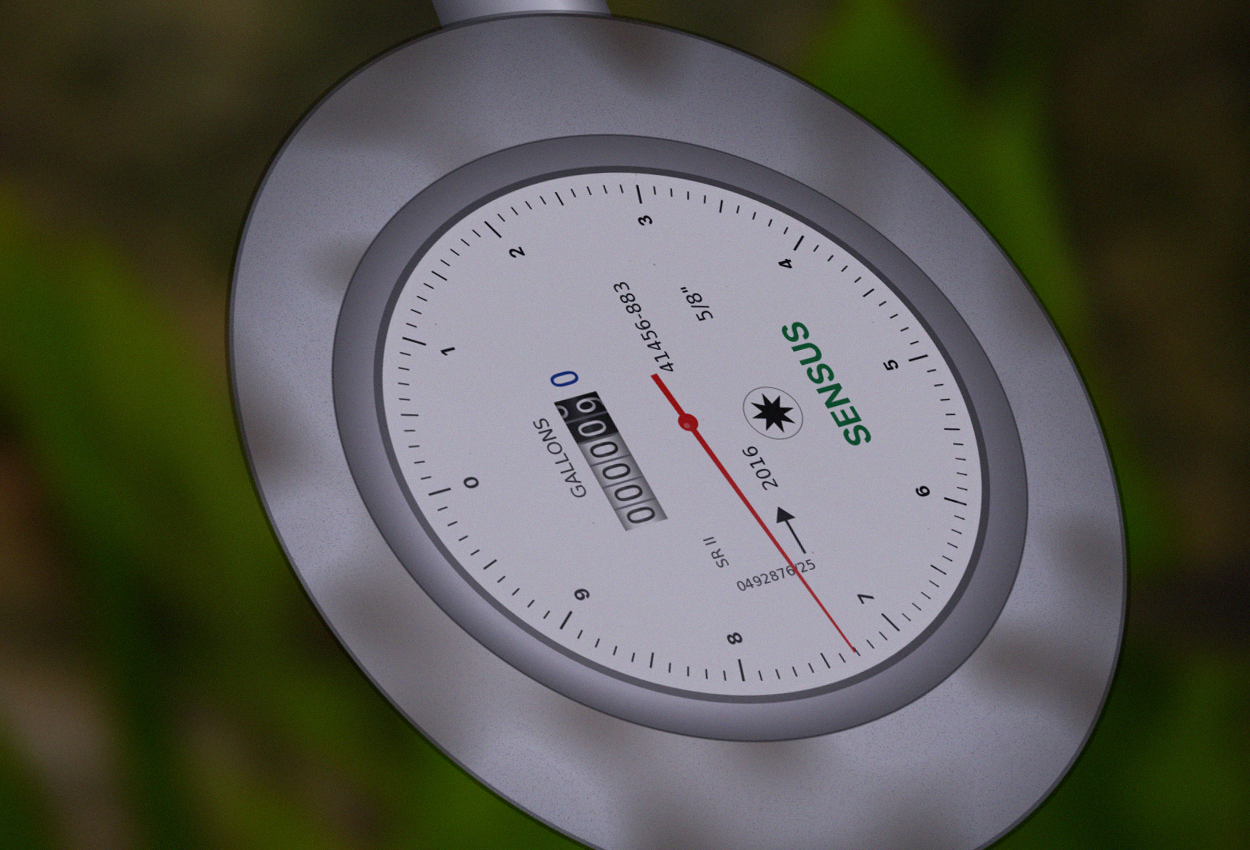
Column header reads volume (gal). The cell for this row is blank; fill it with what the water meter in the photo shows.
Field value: 87.3 gal
